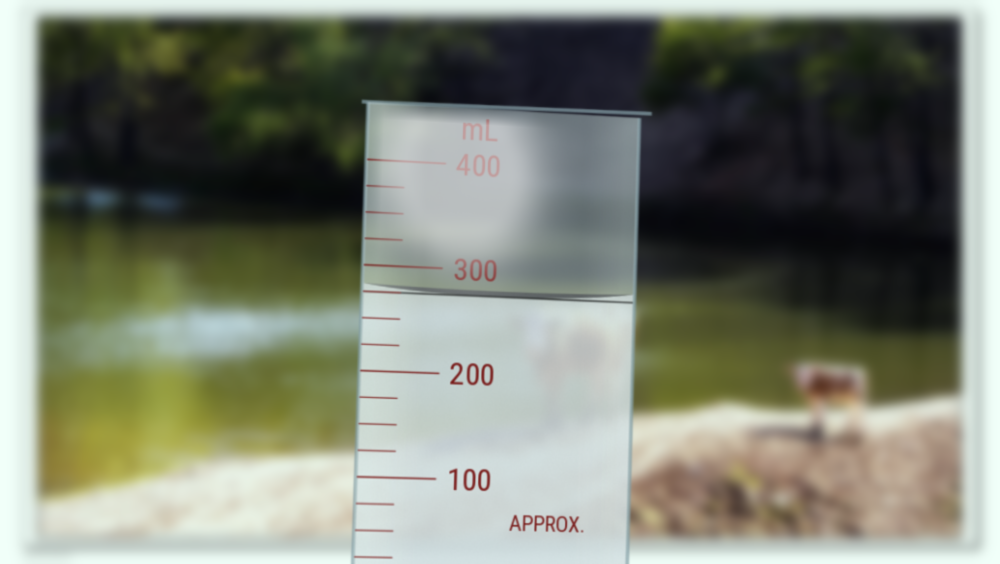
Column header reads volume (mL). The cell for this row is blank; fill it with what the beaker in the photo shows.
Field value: 275 mL
